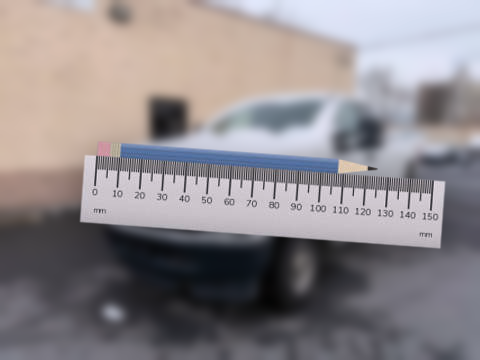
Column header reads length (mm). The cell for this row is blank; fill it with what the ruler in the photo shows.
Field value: 125 mm
